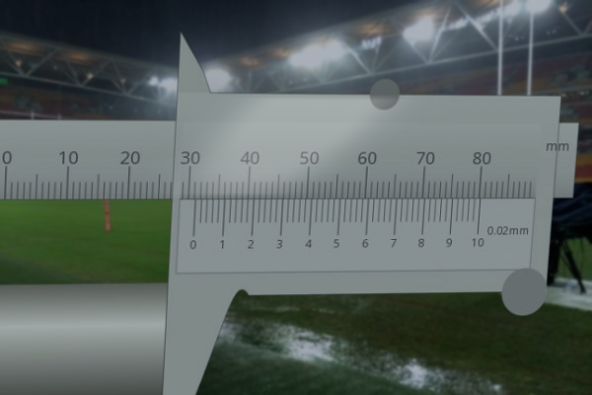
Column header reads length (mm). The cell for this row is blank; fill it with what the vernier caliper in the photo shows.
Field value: 31.2 mm
